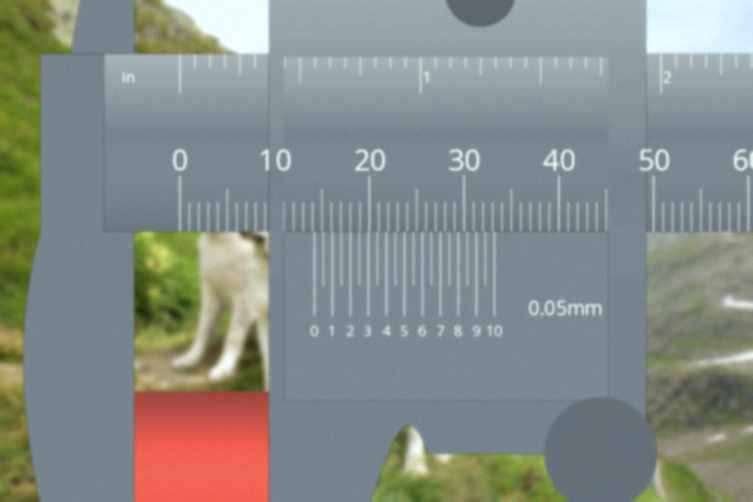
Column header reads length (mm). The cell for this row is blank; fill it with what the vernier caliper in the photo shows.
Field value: 14.2 mm
